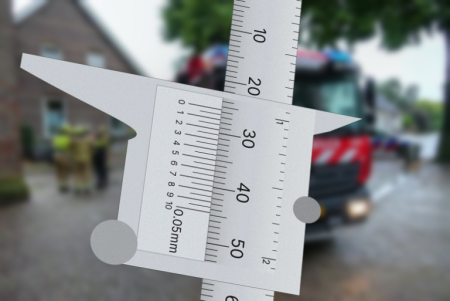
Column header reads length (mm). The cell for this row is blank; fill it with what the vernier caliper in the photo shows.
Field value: 25.6 mm
